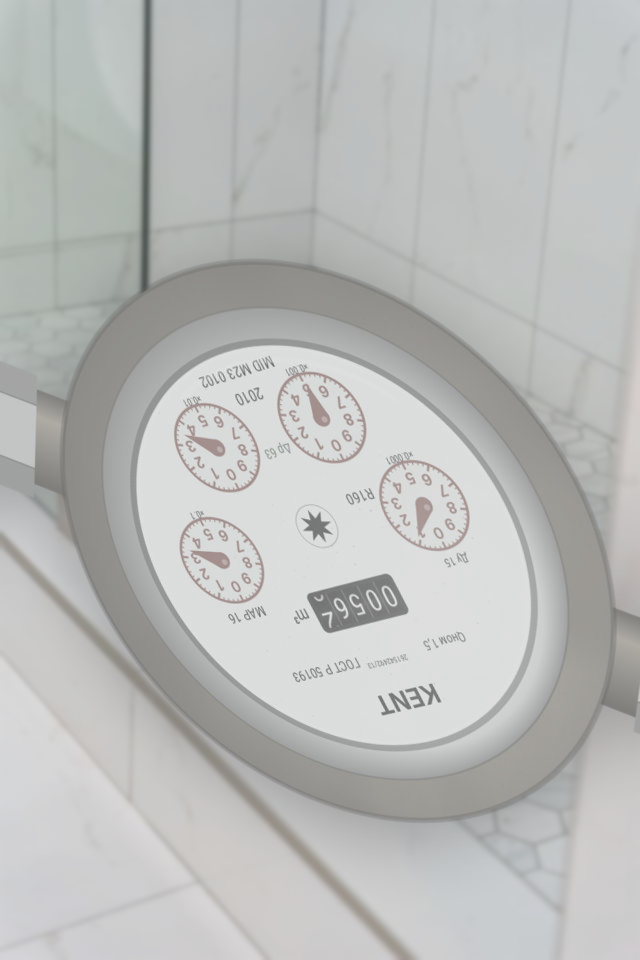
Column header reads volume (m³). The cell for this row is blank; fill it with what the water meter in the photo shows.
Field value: 562.3351 m³
